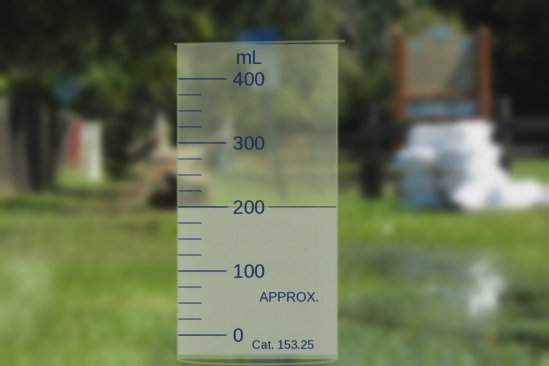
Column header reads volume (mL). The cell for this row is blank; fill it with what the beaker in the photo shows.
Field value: 200 mL
